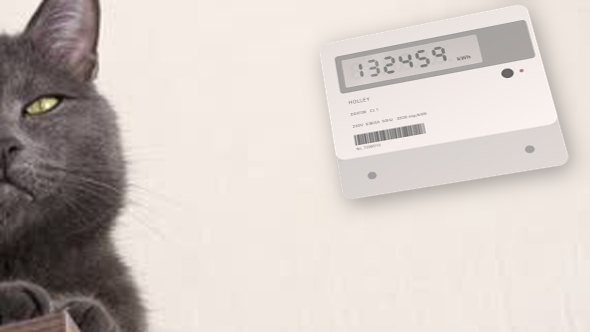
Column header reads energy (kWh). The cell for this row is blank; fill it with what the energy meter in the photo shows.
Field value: 132459 kWh
